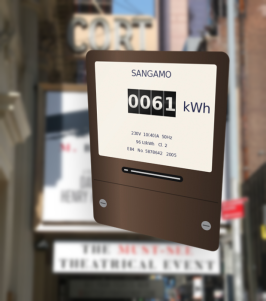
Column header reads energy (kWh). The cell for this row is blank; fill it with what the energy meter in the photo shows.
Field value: 61 kWh
